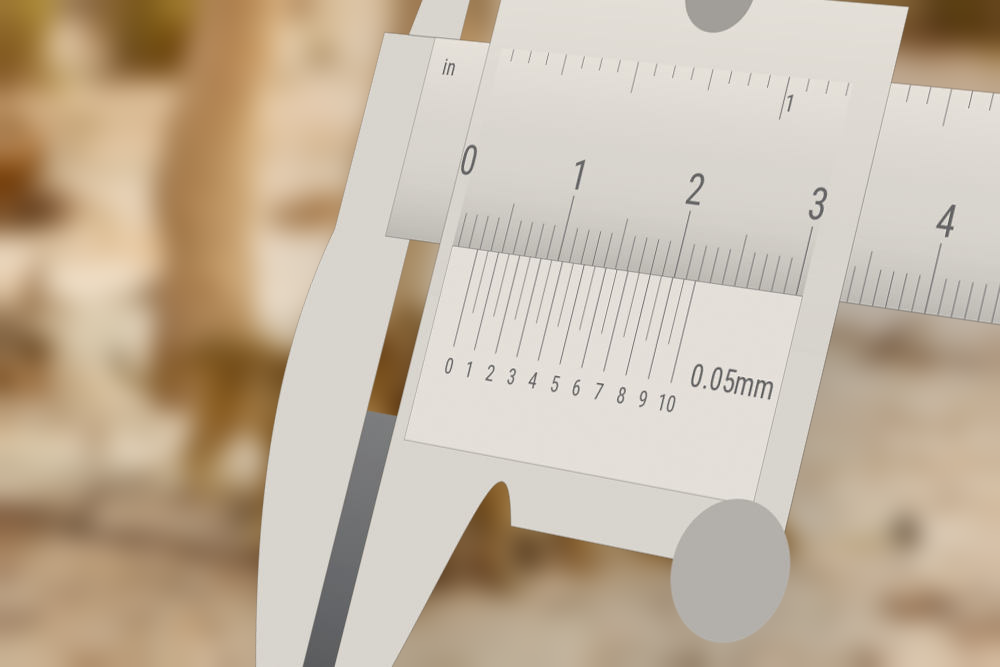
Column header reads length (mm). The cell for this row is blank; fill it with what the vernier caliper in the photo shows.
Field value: 2.8 mm
